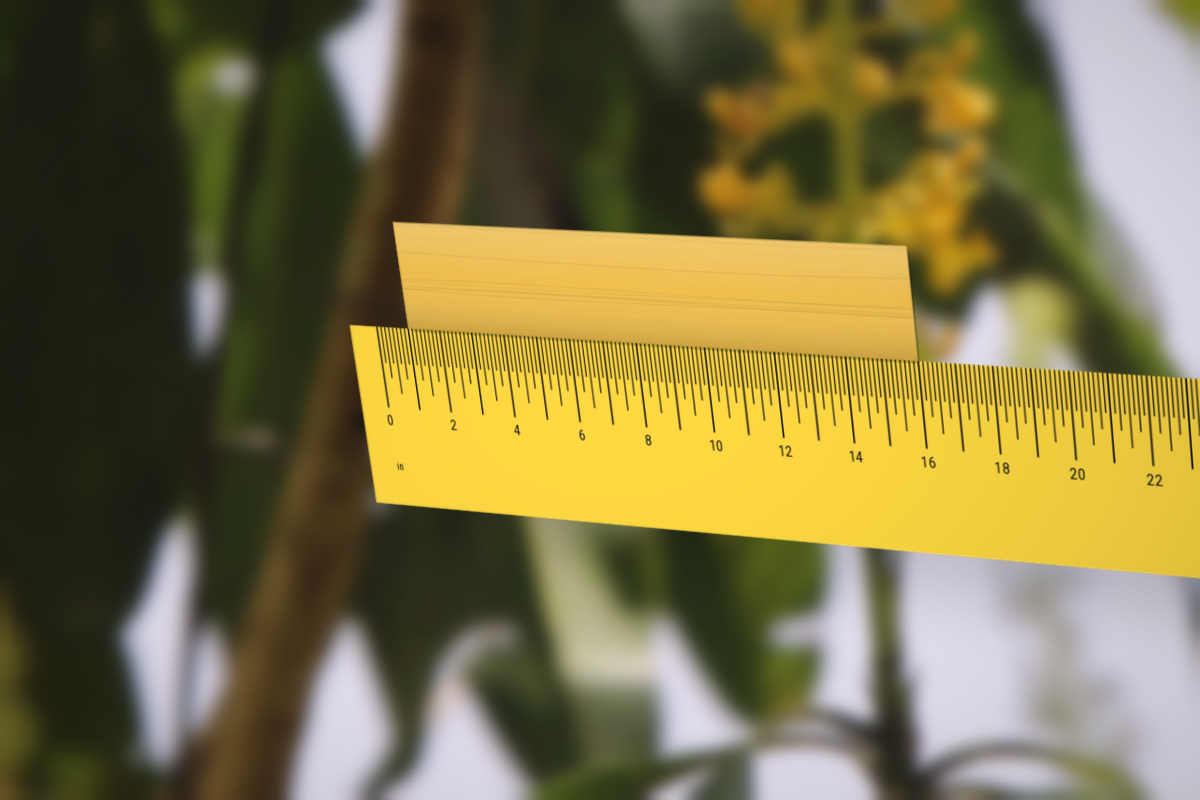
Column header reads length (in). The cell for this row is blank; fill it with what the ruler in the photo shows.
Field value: 15 in
